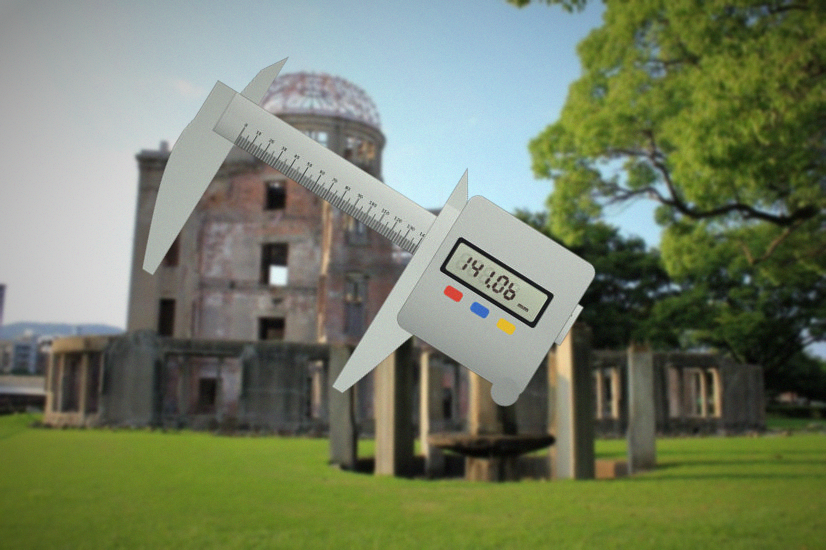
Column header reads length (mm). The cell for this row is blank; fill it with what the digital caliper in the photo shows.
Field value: 141.06 mm
